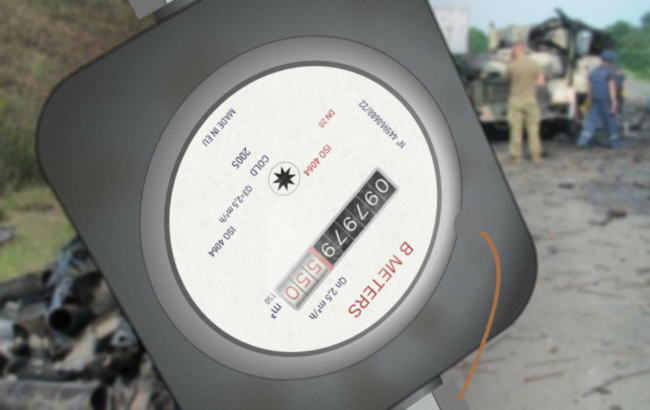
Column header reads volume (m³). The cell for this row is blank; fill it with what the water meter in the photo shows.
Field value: 97979.550 m³
